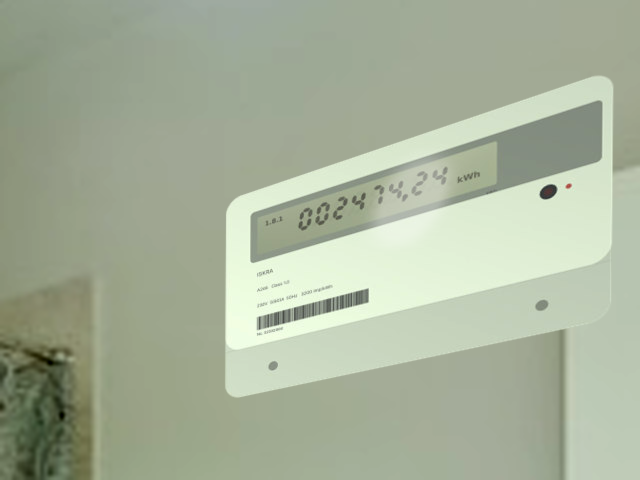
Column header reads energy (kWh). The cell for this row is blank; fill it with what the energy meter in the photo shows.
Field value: 2474.24 kWh
